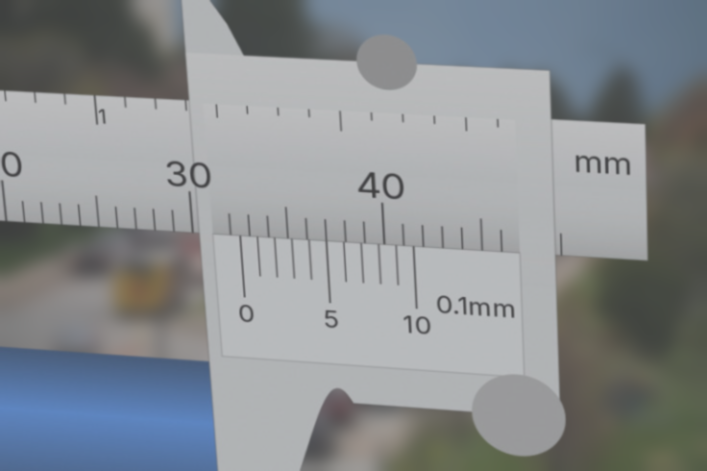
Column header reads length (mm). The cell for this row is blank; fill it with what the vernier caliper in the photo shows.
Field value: 32.5 mm
